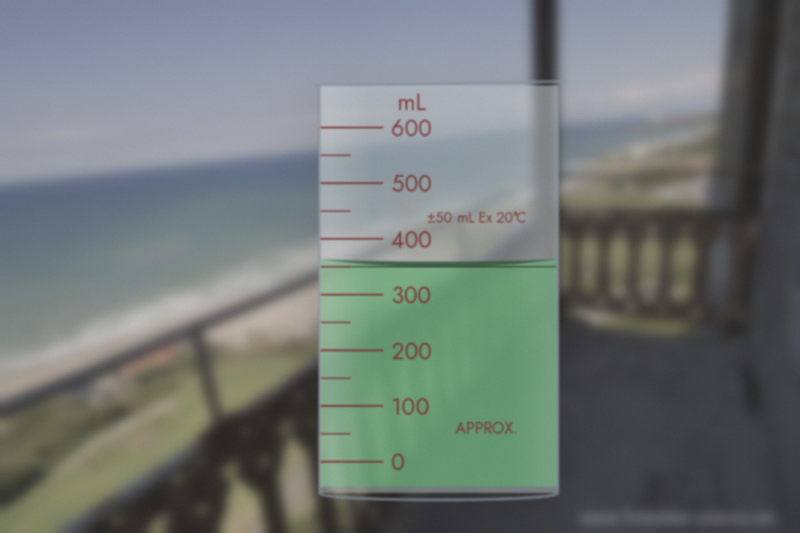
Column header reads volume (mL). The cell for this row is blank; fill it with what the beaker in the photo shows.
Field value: 350 mL
